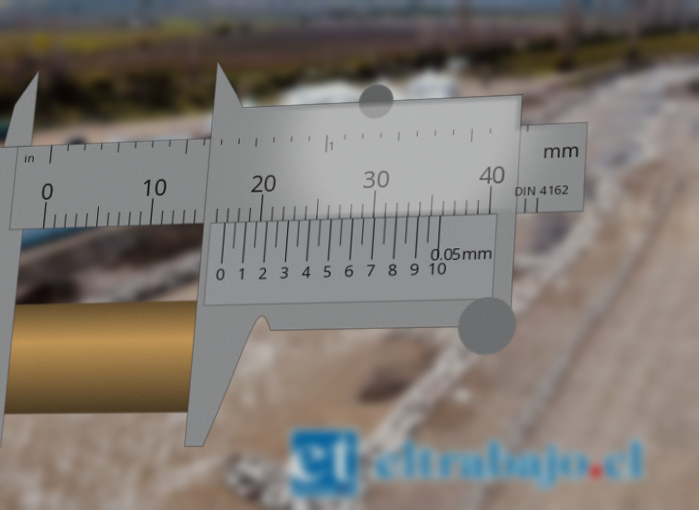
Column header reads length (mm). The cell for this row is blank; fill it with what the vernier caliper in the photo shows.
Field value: 16.8 mm
